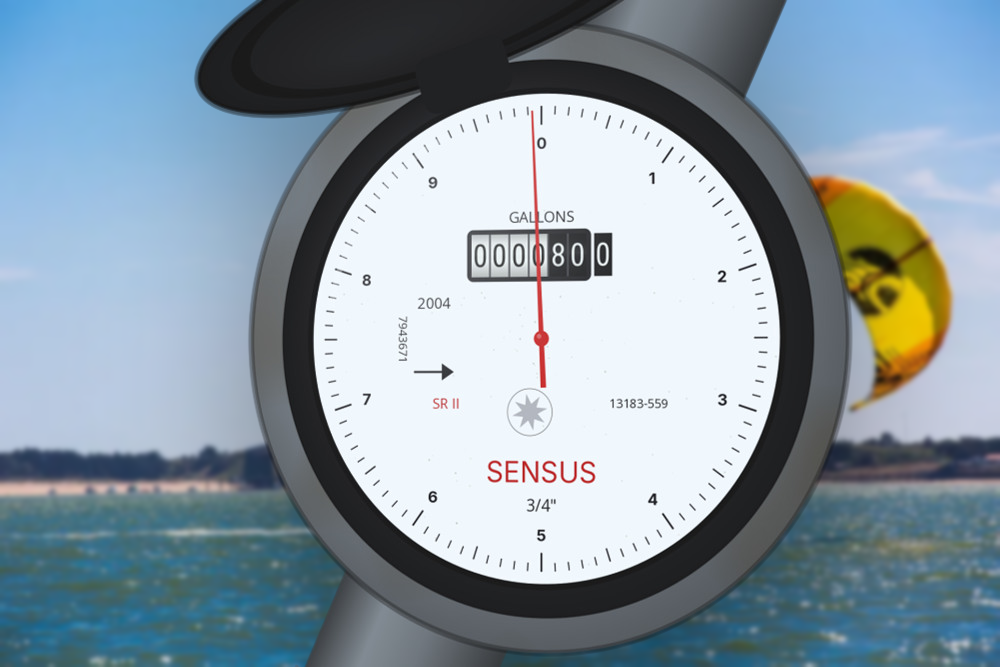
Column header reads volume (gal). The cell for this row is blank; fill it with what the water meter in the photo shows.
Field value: 799.9 gal
